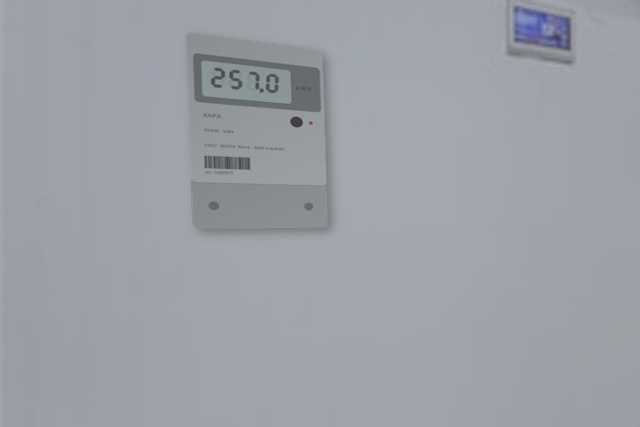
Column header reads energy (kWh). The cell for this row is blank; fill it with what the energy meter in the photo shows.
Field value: 257.0 kWh
